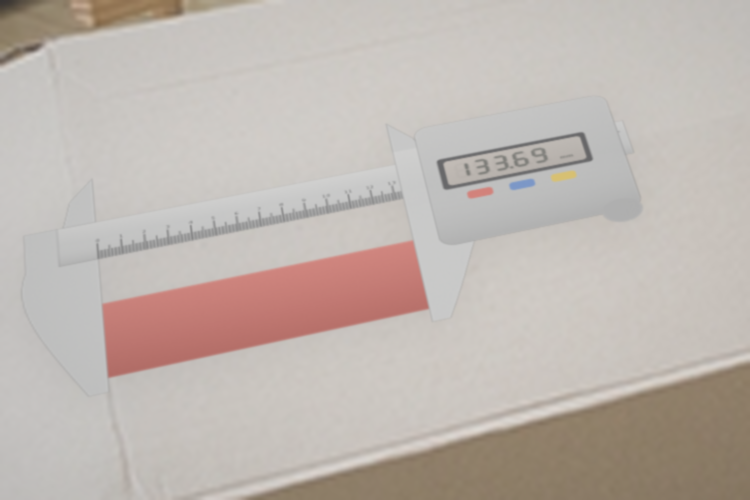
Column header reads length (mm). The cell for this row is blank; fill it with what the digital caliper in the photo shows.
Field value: 133.69 mm
